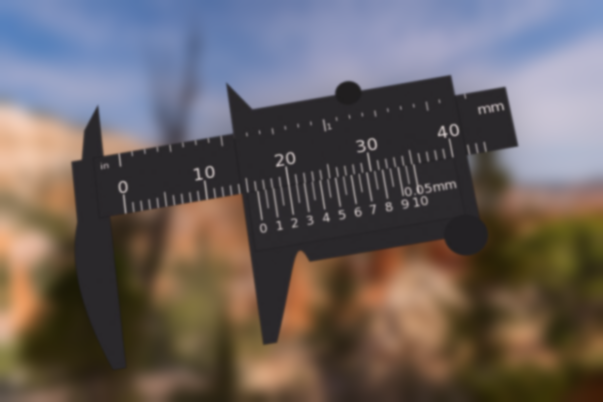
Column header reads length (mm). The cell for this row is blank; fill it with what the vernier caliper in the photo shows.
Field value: 16.2 mm
